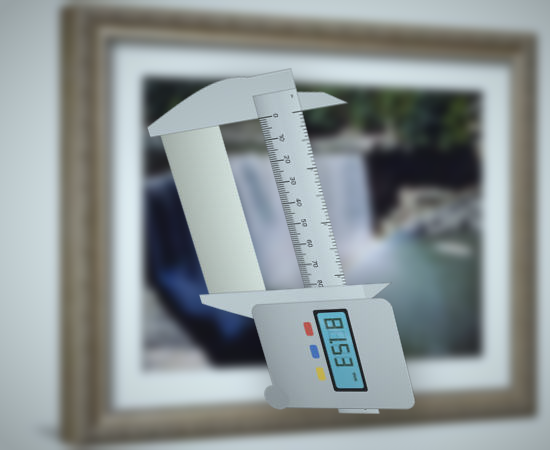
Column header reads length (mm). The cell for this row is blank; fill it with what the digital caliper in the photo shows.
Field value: 81.53 mm
